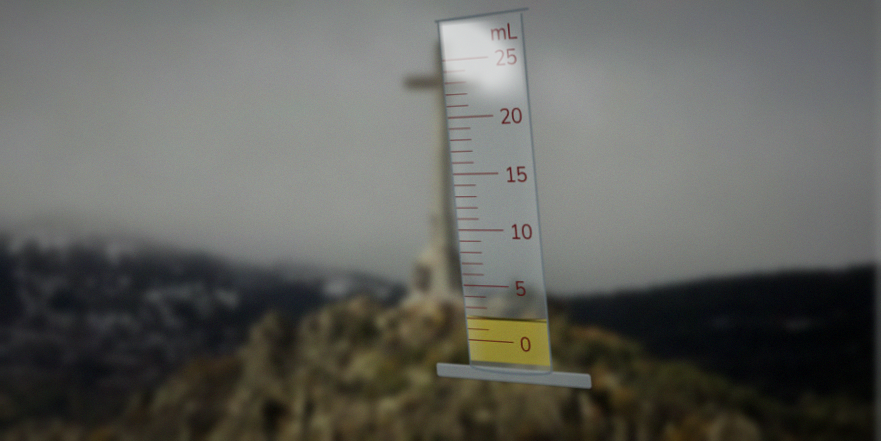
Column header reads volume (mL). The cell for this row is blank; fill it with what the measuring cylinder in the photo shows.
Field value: 2 mL
